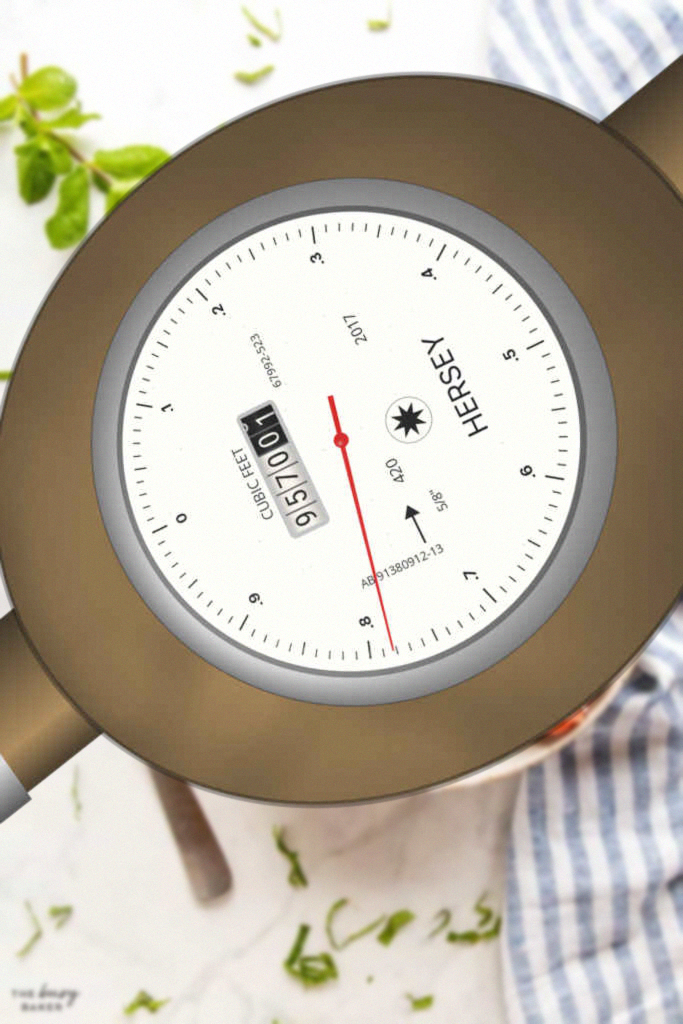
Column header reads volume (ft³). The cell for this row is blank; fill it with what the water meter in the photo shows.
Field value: 957000.78 ft³
